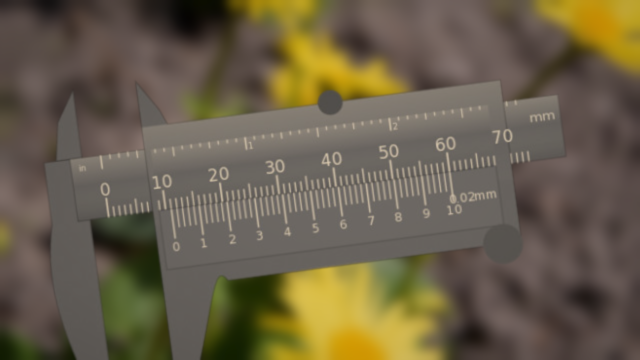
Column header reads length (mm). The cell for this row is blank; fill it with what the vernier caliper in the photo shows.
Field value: 11.0 mm
